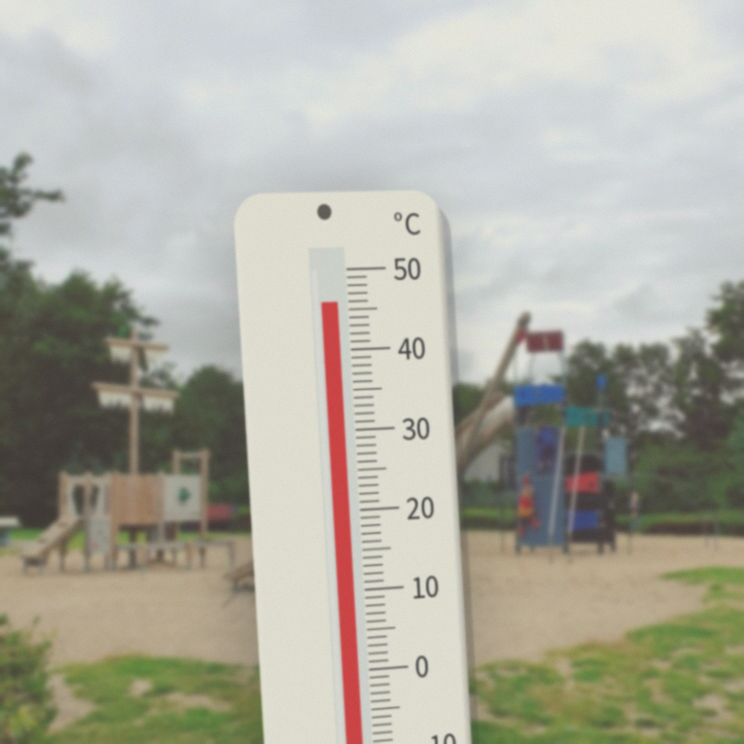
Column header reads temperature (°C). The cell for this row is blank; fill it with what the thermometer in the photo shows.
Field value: 46 °C
